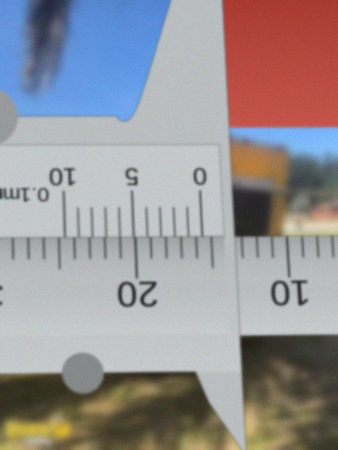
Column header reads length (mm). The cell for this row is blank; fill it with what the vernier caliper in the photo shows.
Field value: 15.6 mm
